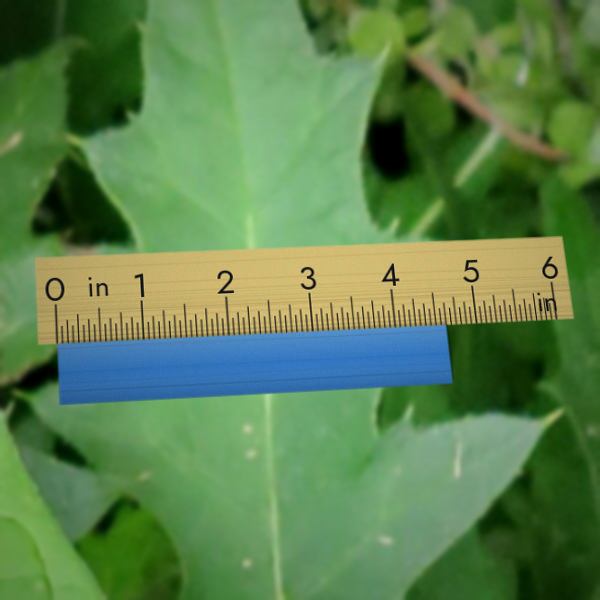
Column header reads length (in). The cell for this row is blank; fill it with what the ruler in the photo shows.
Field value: 4.625 in
